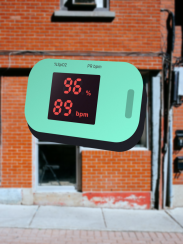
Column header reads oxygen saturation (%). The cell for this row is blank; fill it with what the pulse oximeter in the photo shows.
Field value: 96 %
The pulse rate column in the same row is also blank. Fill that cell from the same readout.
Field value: 89 bpm
